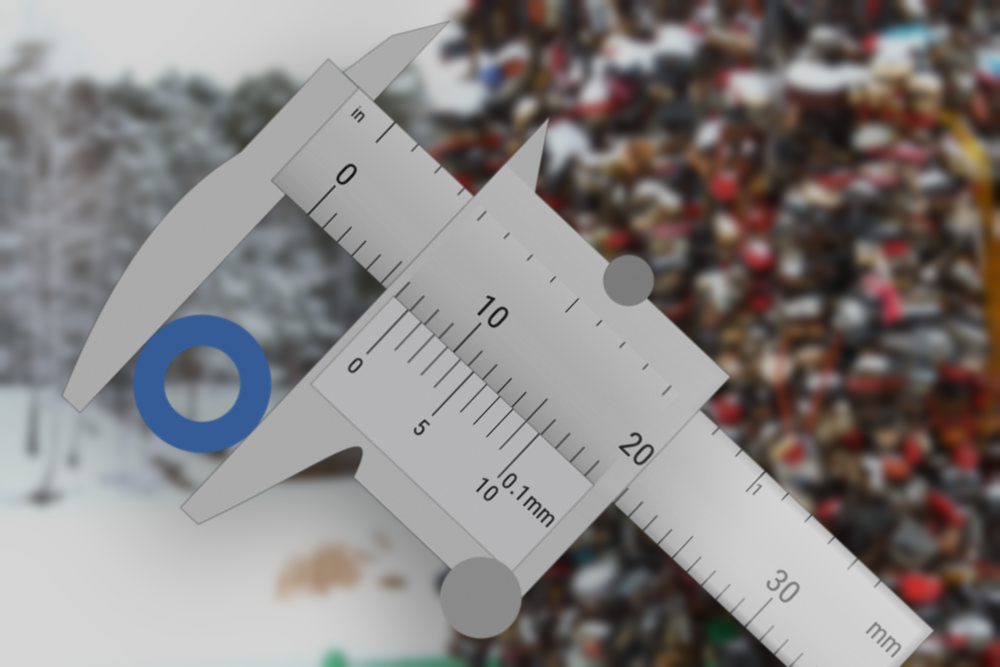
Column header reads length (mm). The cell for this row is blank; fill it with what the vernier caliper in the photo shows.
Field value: 6.9 mm
